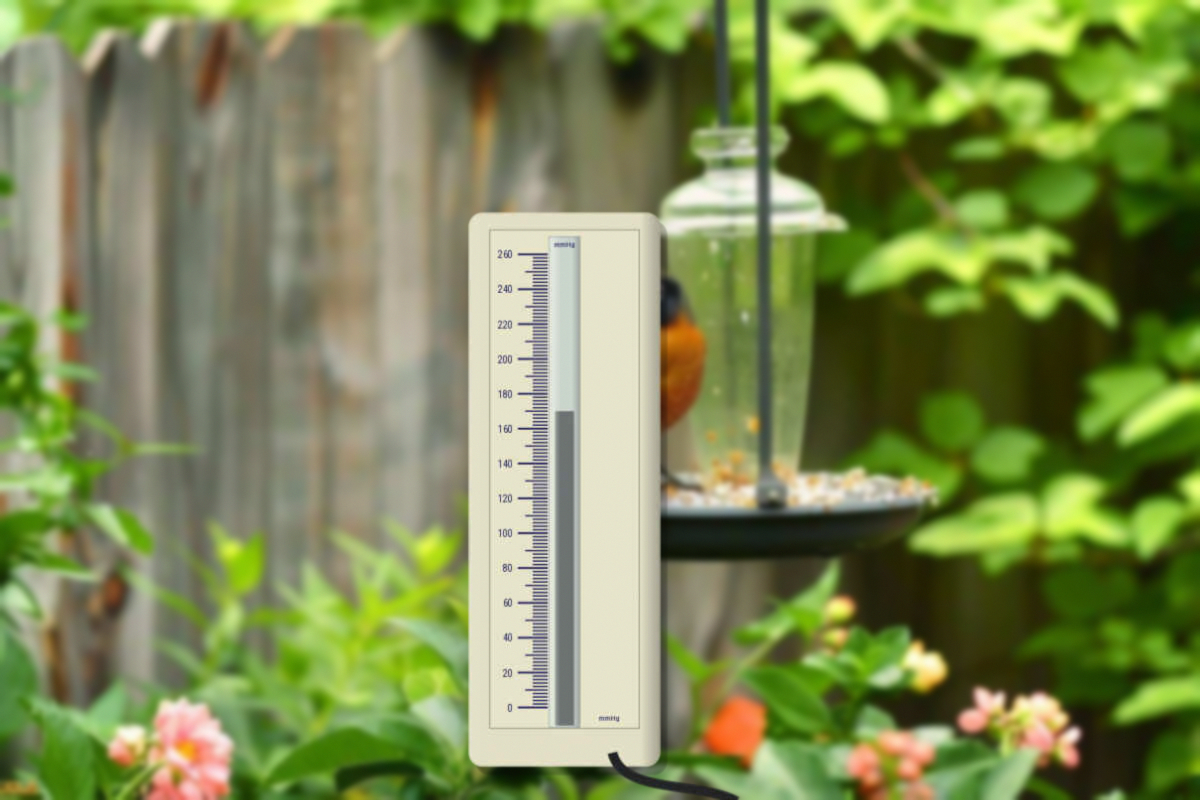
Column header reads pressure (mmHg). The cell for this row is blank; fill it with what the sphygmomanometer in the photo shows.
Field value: 170 mmHg
